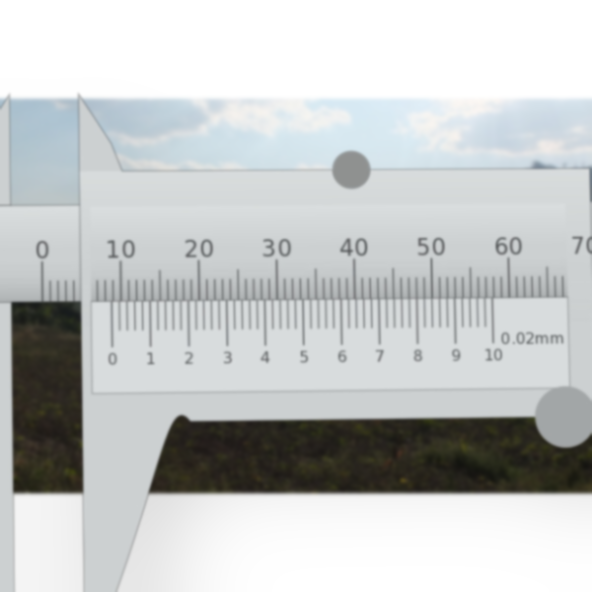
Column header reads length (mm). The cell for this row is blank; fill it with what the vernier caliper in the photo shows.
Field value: 8.8 mm
